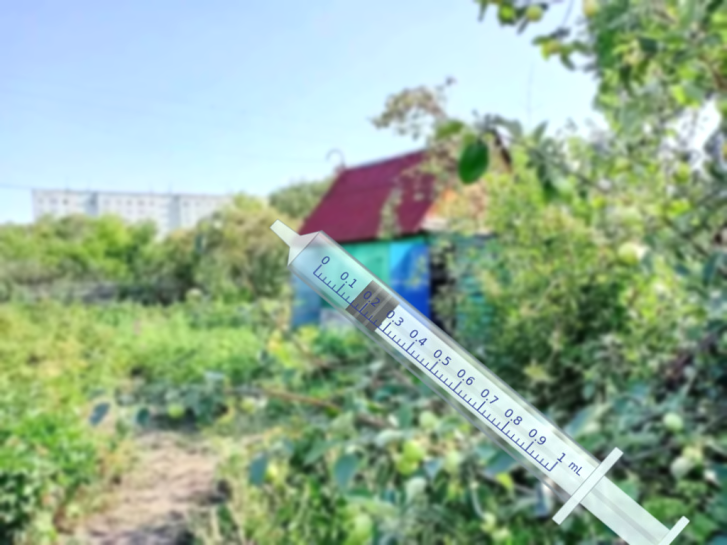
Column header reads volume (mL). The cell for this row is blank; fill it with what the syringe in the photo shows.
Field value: 0.16 mL
